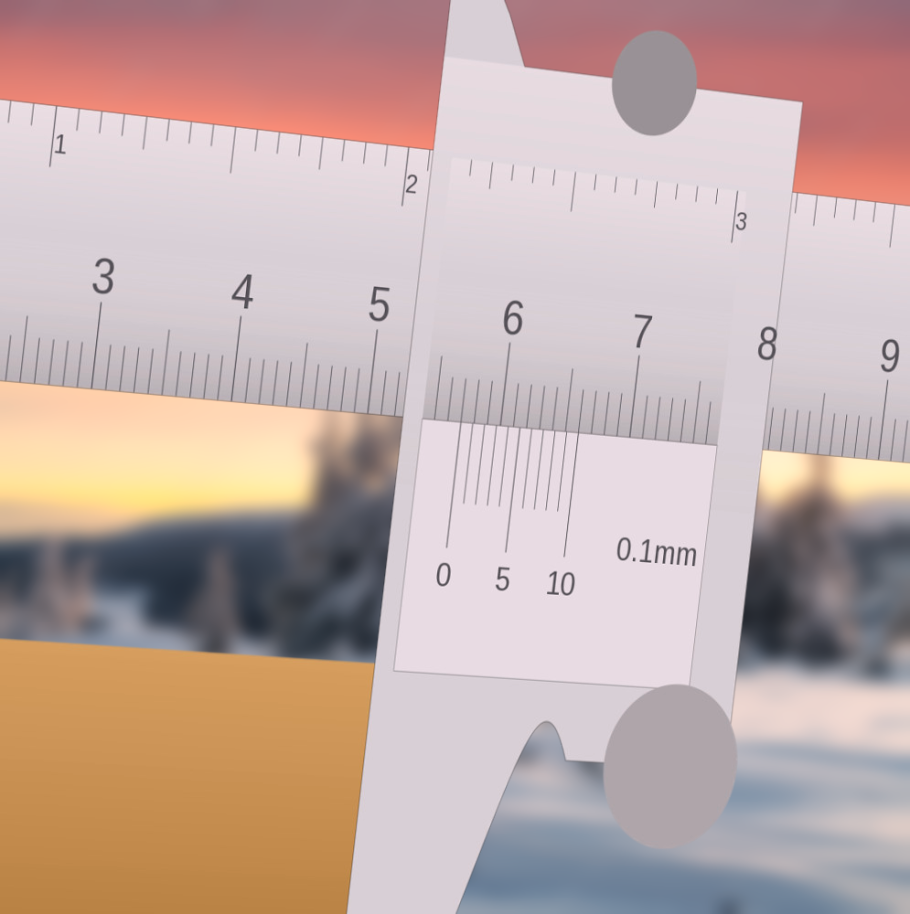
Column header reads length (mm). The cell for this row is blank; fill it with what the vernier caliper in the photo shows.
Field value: 57.0 mm
